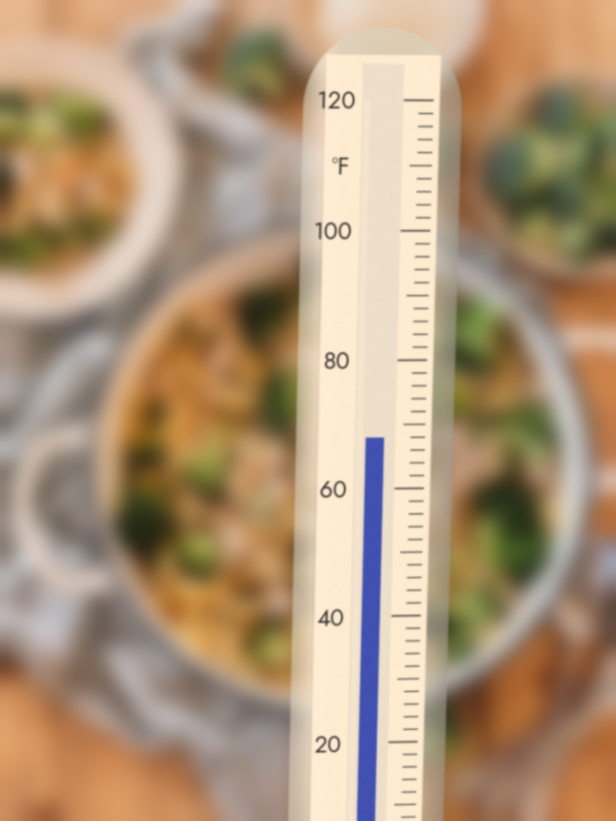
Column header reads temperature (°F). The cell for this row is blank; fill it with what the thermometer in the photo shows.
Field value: 68 °F
